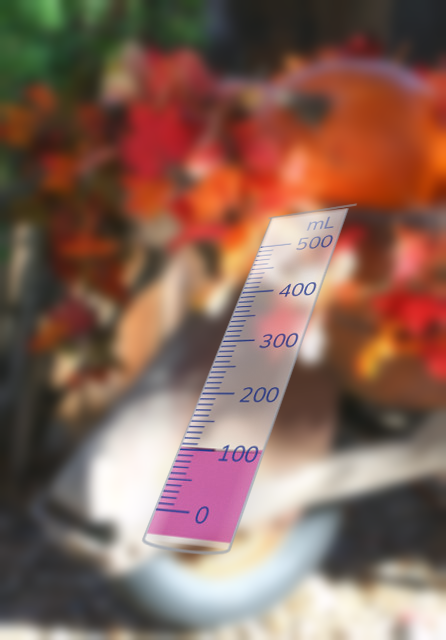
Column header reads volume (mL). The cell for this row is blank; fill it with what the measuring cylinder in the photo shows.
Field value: 100 mL
